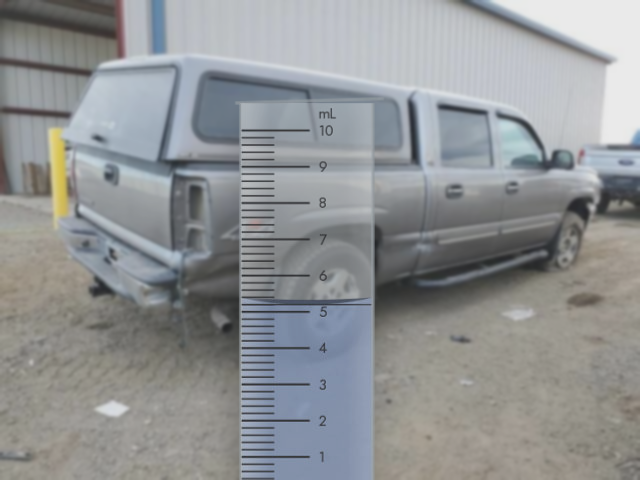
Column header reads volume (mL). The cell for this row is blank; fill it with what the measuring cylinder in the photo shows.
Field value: 5.2 mL
